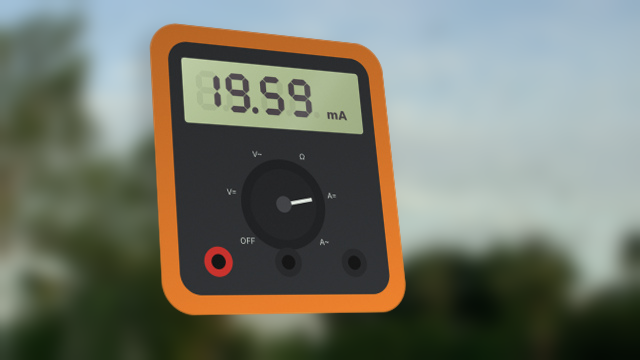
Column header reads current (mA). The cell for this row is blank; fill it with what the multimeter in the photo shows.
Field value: 19.59 mA
